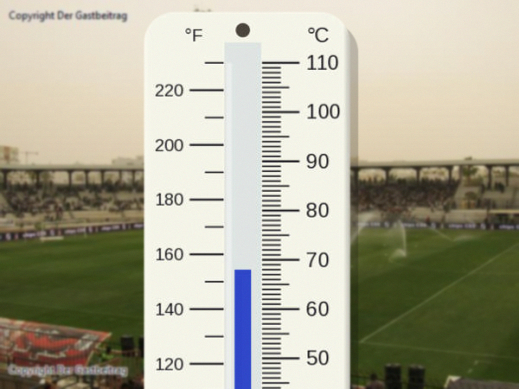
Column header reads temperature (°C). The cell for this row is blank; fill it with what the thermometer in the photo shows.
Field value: 68 °C
